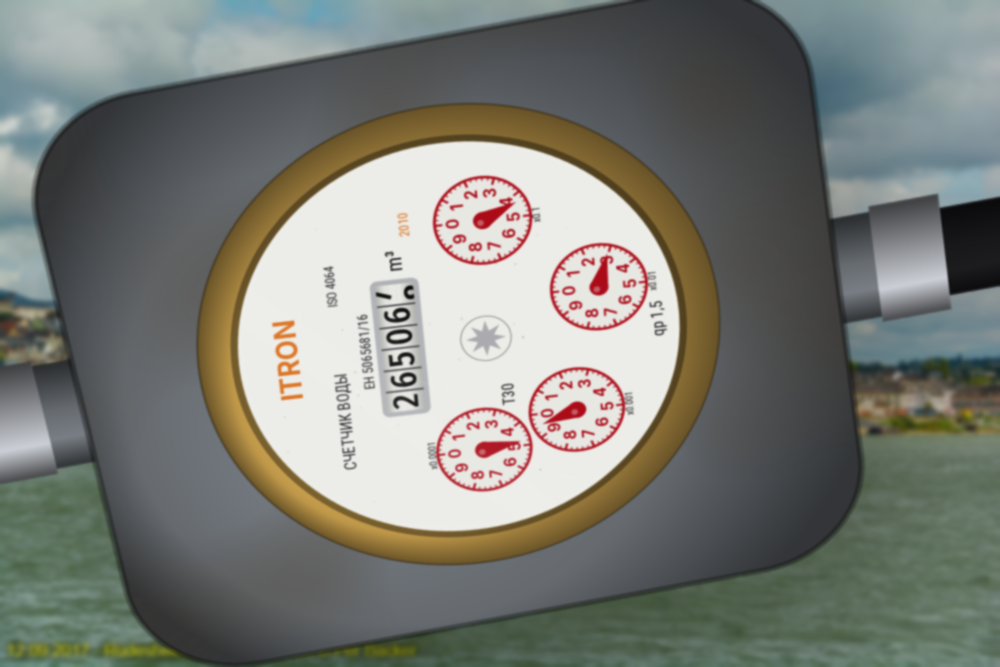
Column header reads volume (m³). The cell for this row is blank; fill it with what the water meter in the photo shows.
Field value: 265067.4294 m³
